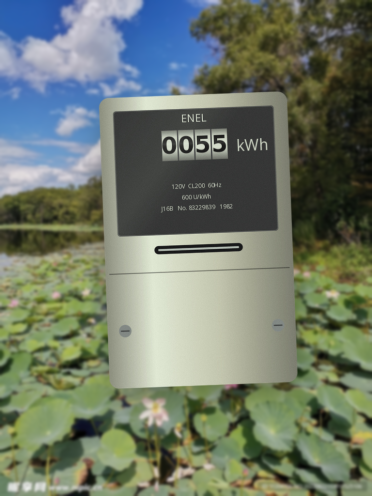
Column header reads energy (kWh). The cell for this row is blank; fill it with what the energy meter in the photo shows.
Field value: 55 kWh
